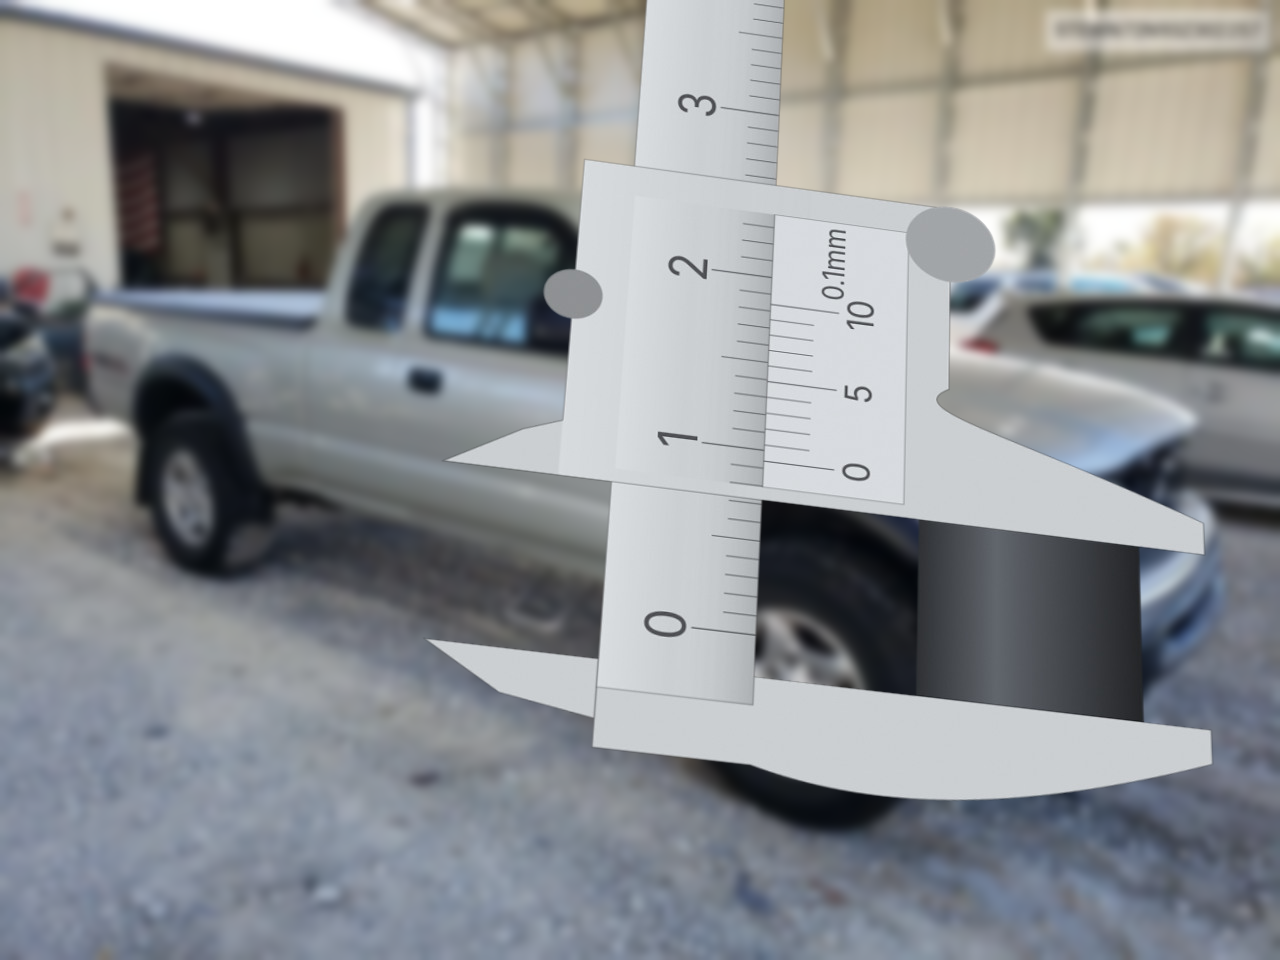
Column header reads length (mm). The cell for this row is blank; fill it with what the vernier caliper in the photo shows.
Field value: 9.4 mm
